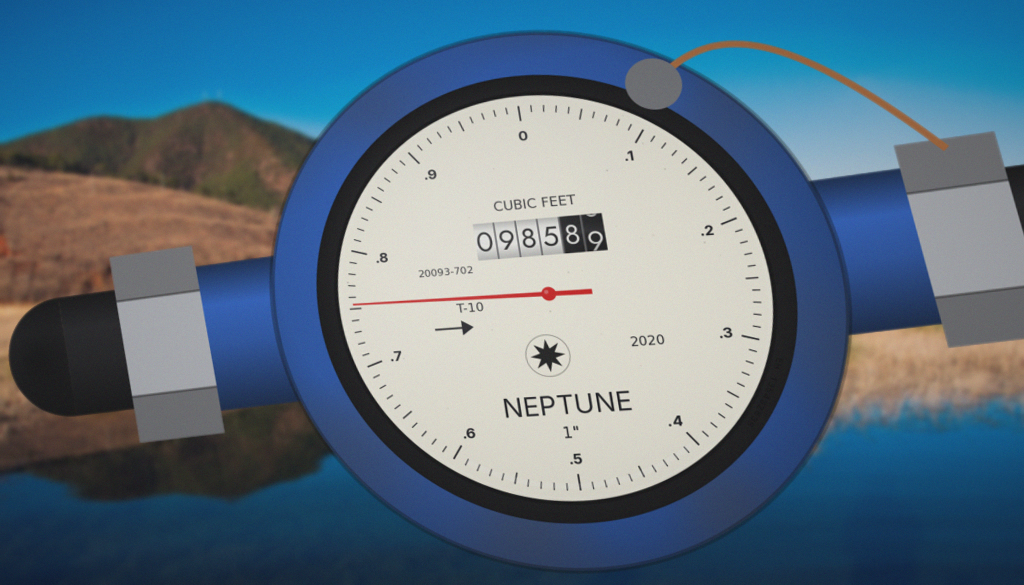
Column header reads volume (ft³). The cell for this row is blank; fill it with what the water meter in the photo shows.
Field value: 98588.75 ft³
